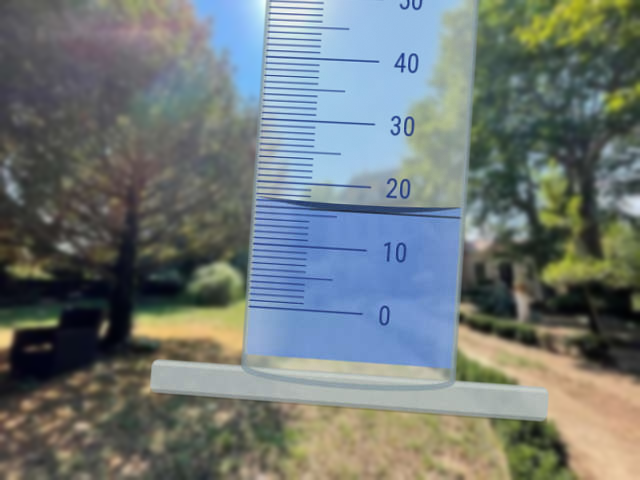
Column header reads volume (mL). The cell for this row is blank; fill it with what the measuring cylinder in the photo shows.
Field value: 16 mL
